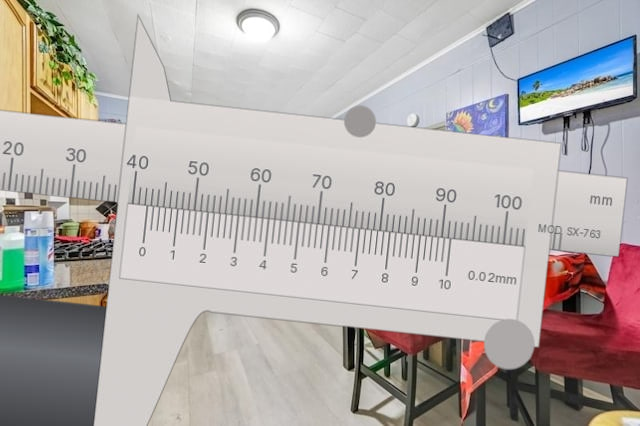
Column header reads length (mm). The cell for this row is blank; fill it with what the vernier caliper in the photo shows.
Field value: 42.4 mm
